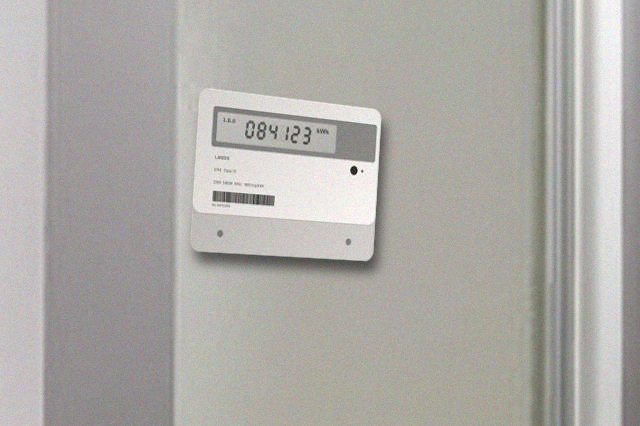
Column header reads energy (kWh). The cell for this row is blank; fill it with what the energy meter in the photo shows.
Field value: 84123 kWh
